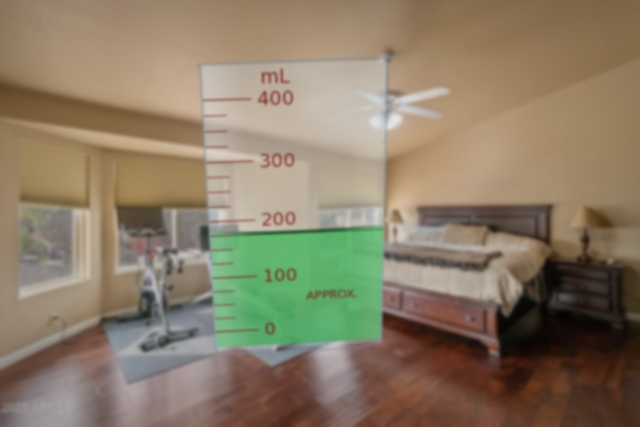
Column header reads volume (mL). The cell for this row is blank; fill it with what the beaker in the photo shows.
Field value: 175 mL
